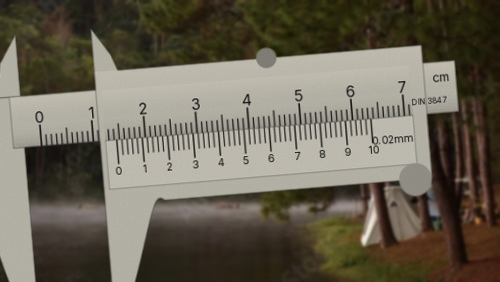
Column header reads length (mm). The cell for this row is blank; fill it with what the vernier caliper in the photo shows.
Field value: 14.5 mm
